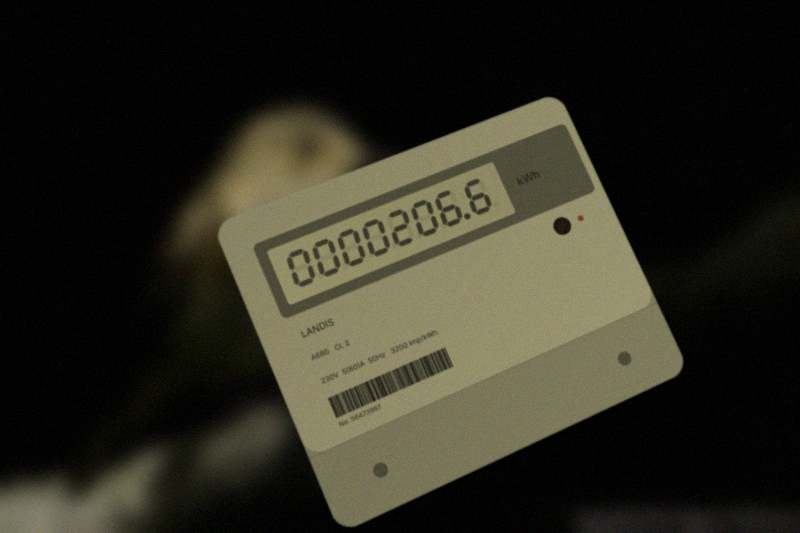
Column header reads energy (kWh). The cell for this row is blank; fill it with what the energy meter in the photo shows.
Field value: 206.6 kWh
